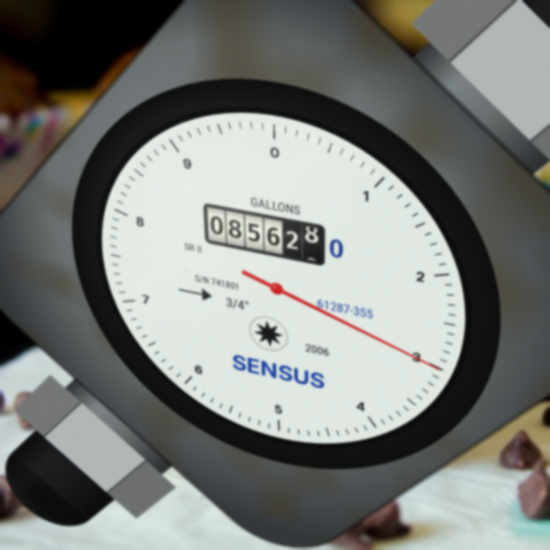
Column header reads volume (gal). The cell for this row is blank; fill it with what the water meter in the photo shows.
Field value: 856283.0 gal
